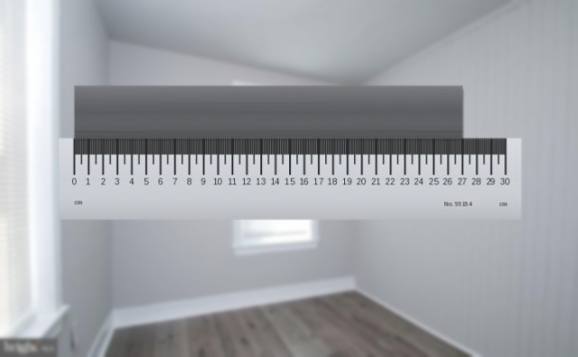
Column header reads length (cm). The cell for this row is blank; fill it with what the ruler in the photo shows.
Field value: 27 cm
